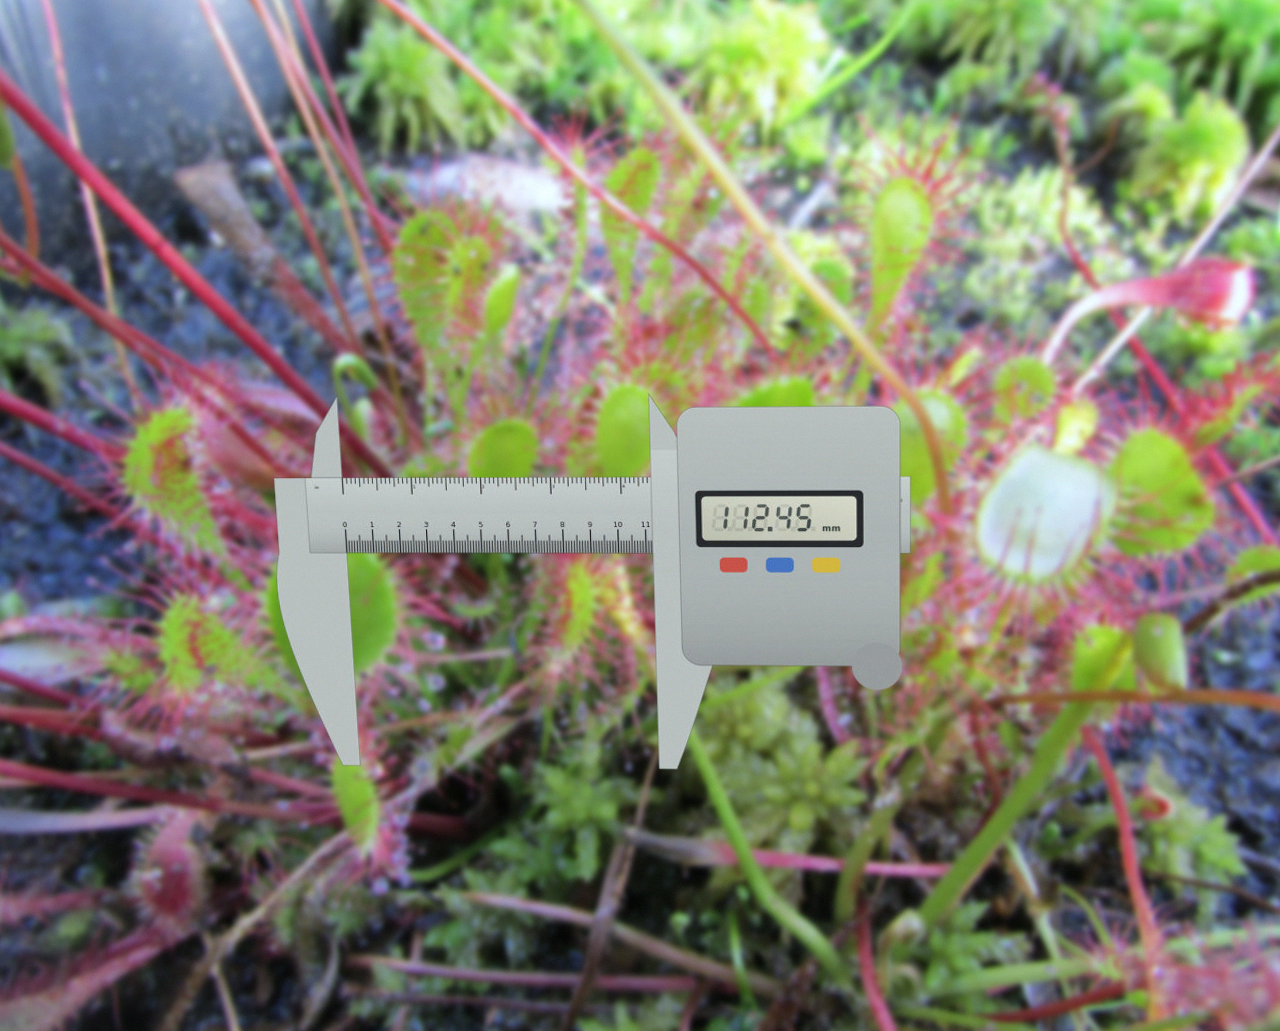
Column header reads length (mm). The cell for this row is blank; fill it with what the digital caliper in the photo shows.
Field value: 112.45 mm
